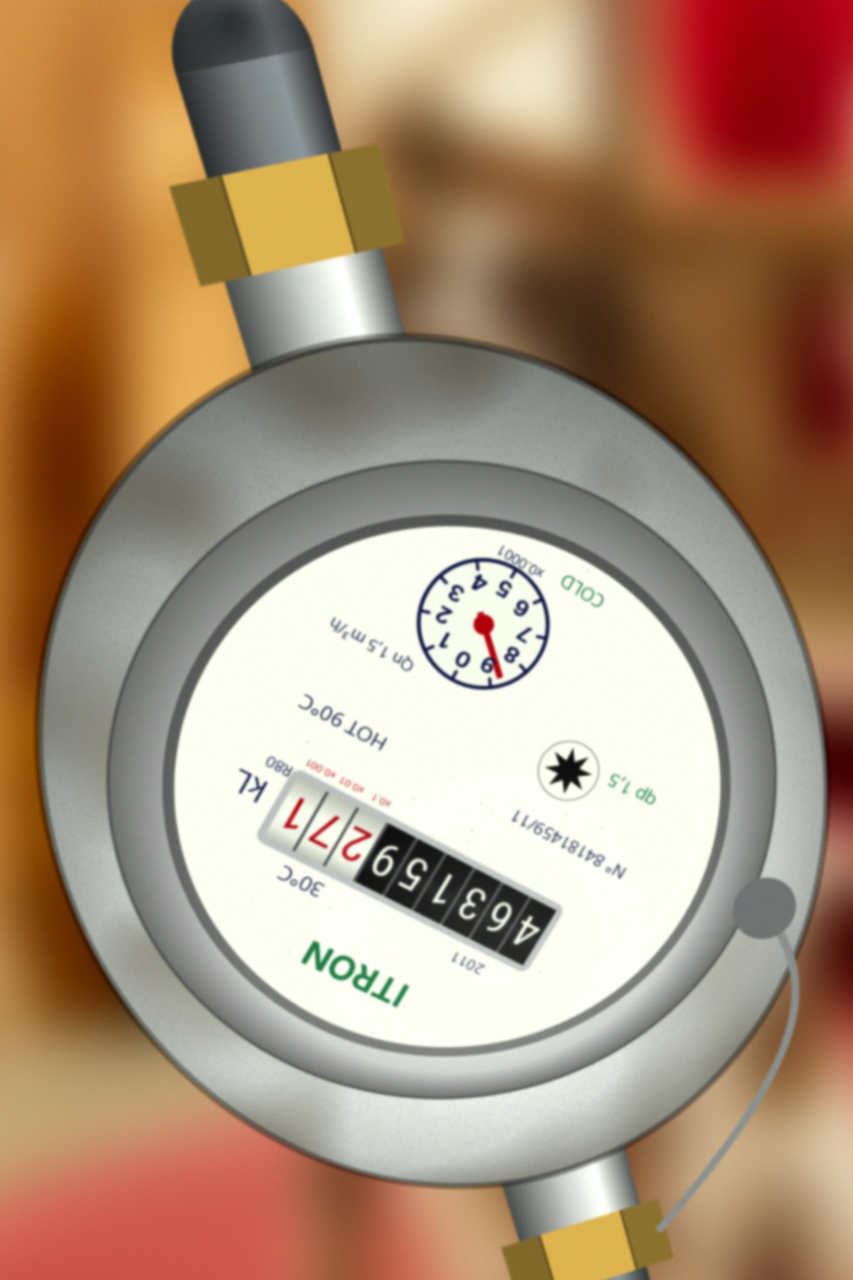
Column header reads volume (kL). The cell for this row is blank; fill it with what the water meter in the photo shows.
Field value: 463159.2718 kL
